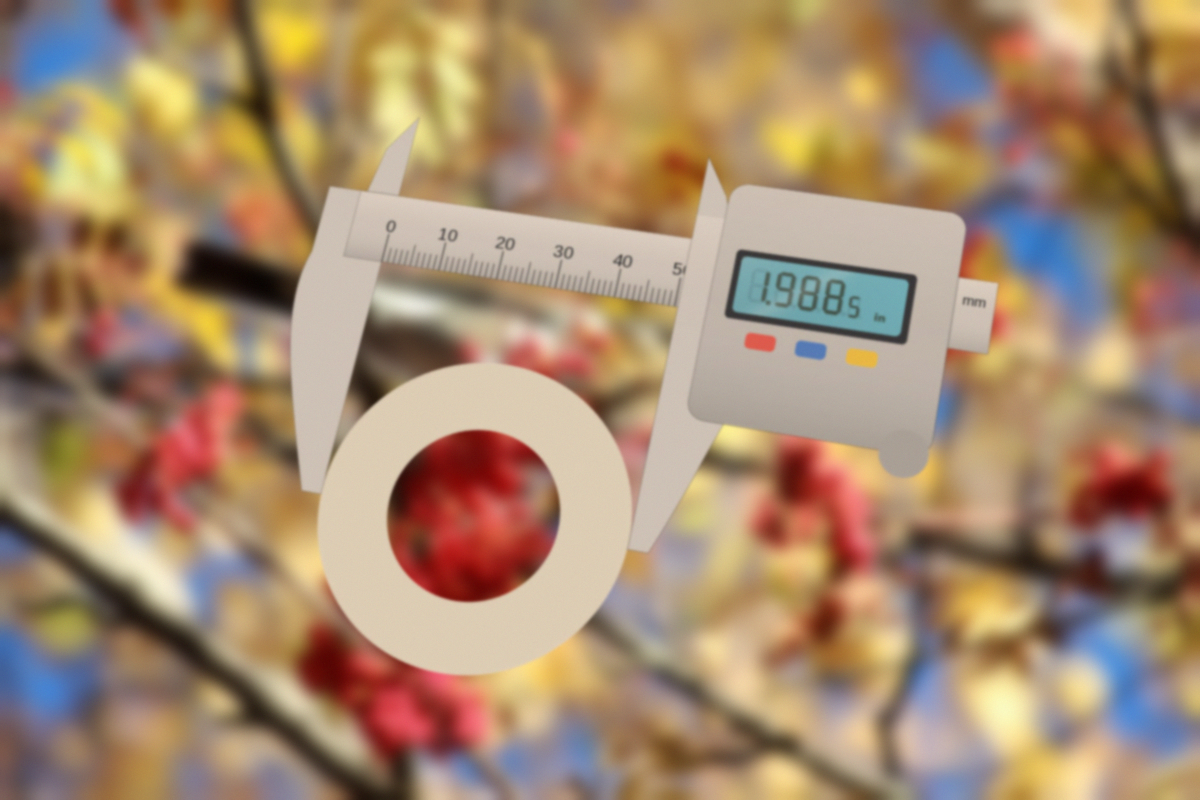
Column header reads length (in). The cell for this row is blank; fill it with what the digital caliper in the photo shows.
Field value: 1.9885 in
